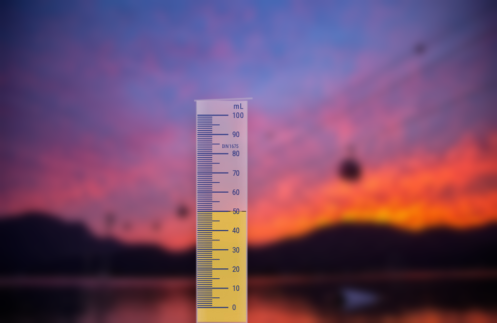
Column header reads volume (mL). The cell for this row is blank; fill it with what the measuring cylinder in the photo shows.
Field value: 50 mL
